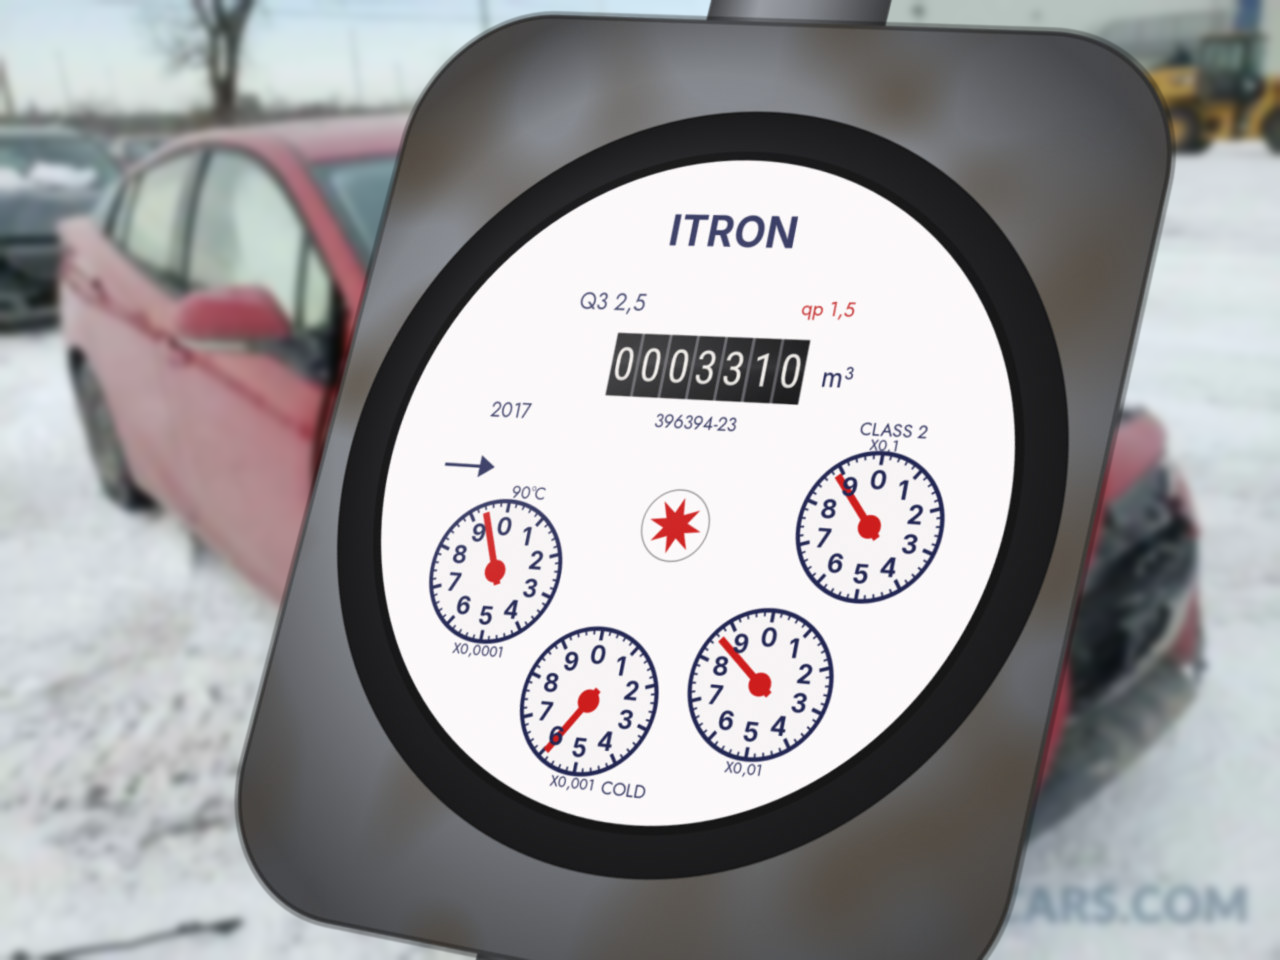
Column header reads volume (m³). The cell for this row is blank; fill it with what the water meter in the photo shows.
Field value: 3310.8859 m³
